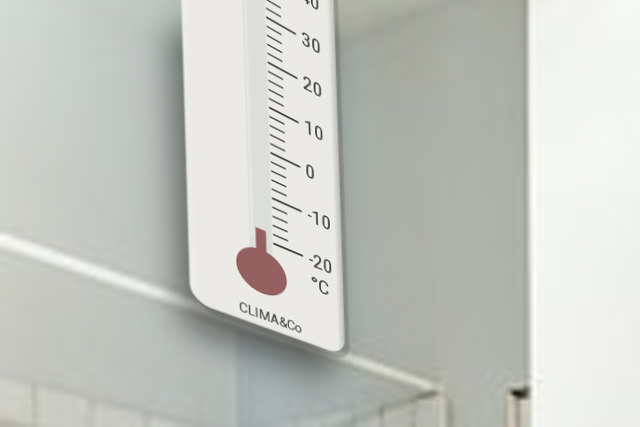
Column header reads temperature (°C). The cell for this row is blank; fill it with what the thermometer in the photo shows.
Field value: -18 °C
